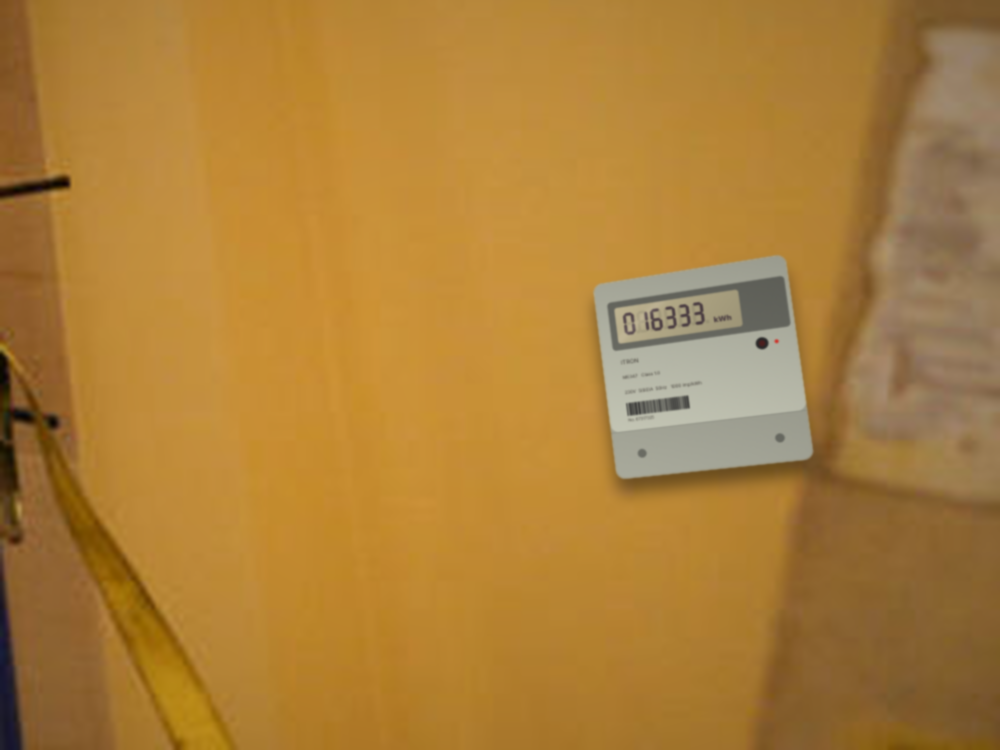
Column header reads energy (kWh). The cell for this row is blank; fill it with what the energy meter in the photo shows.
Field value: 16333 kWh
